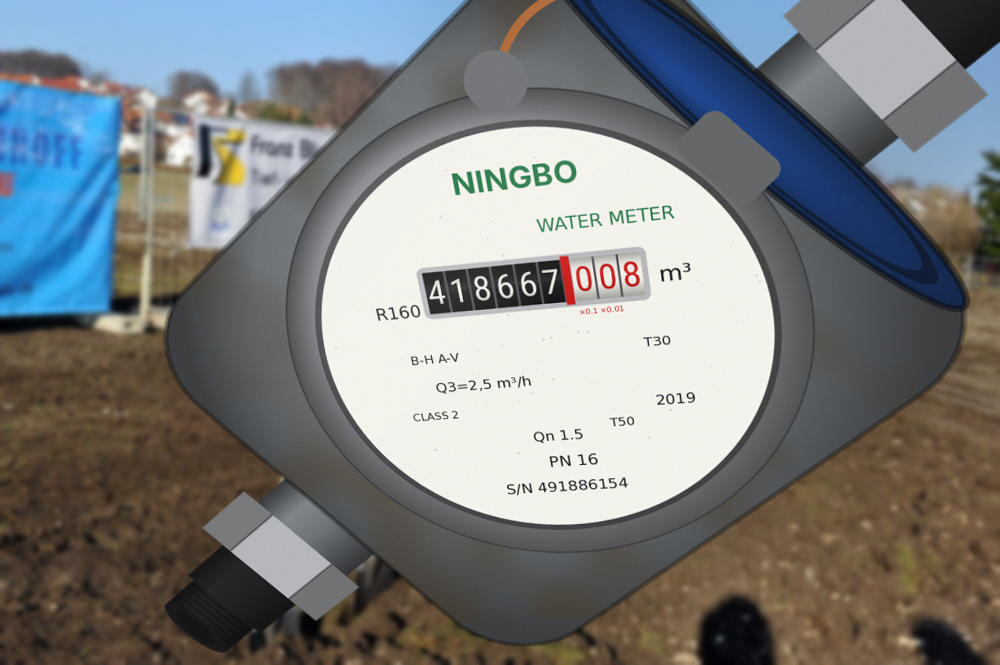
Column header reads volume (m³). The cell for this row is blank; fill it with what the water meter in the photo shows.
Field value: 418667.008 m³
